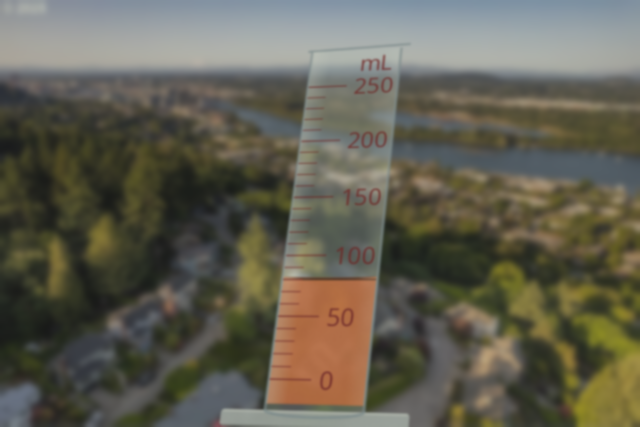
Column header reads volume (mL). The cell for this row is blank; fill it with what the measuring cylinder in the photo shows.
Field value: 80 mL
